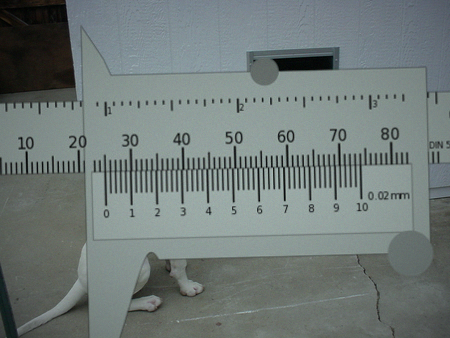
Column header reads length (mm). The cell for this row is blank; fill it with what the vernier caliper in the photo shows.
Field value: 25.0 mm
